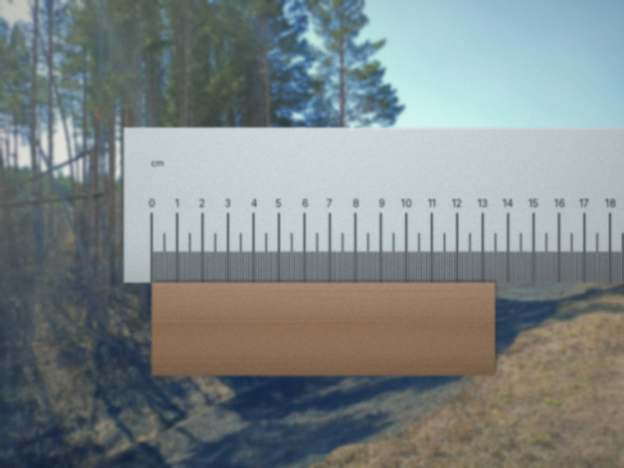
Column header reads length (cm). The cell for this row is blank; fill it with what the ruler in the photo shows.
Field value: 13.5 cm
